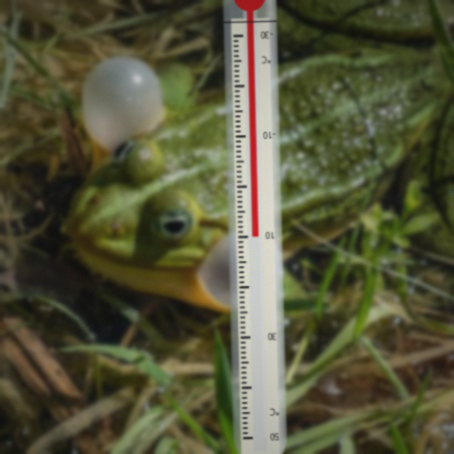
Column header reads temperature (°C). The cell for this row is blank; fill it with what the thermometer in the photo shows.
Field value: 10 °C
